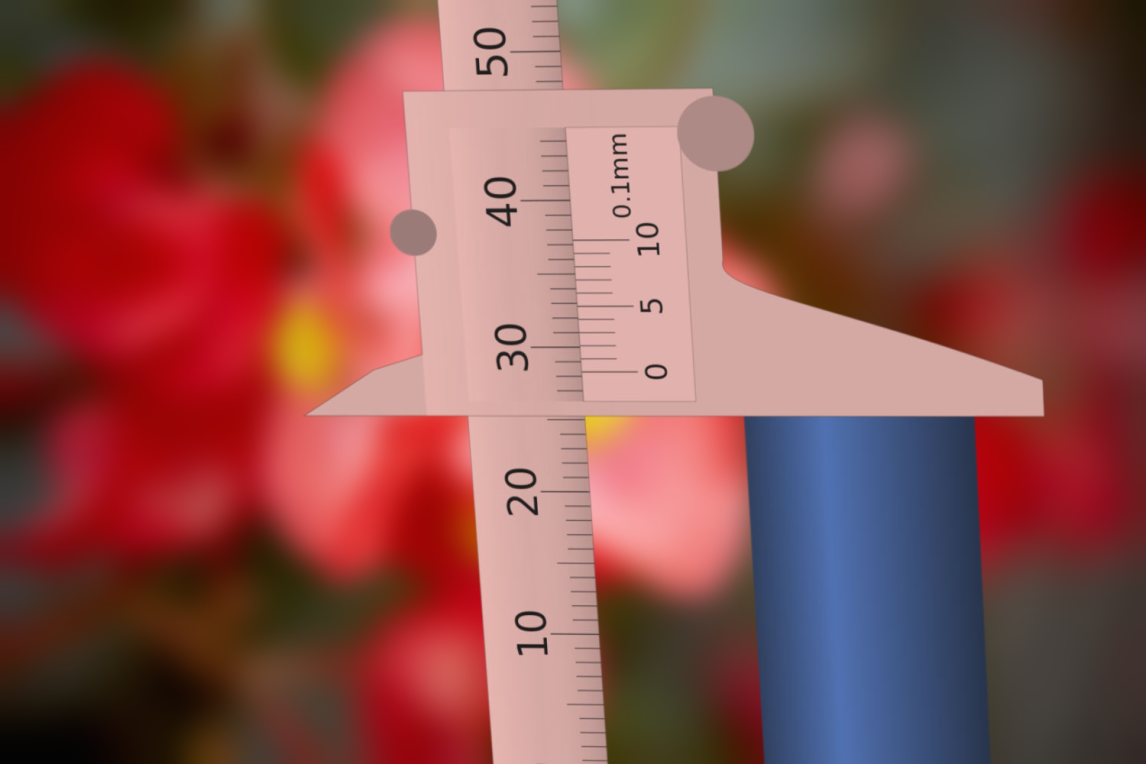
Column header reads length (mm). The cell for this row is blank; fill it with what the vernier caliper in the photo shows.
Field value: 28.3 mm
